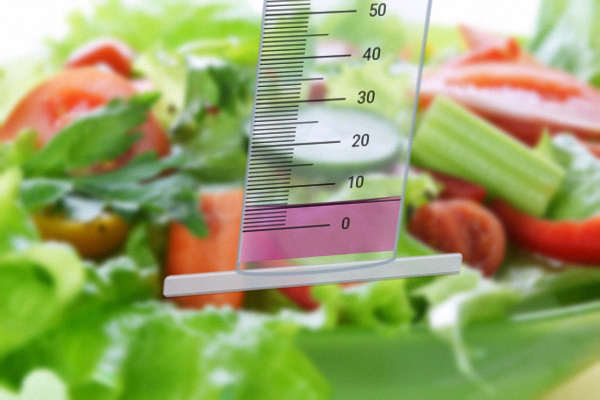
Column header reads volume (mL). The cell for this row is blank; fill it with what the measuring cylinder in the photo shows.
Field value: 5 mL
